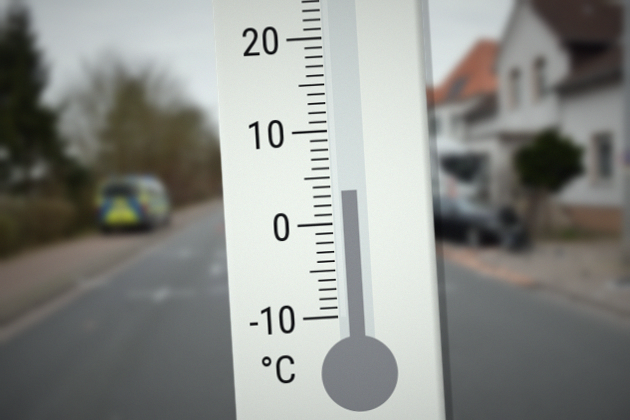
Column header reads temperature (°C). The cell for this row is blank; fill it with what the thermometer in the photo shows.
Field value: 3.5 °C
